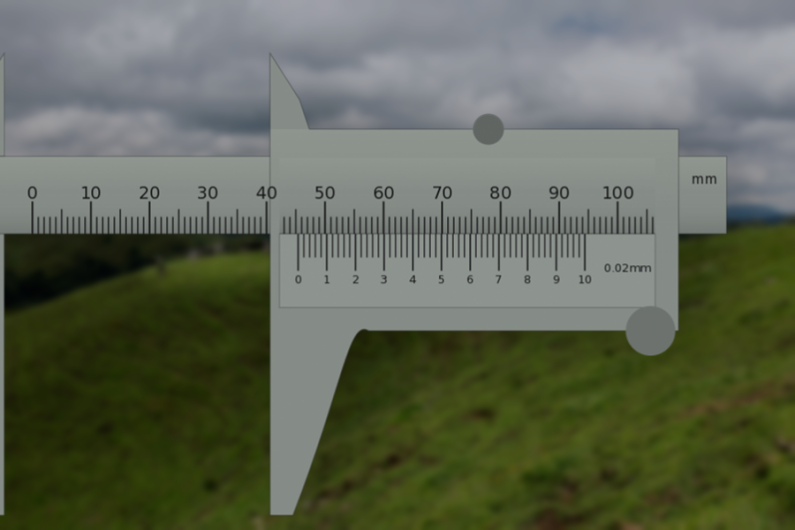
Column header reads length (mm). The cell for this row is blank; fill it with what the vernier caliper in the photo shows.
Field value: 45.4 mm
